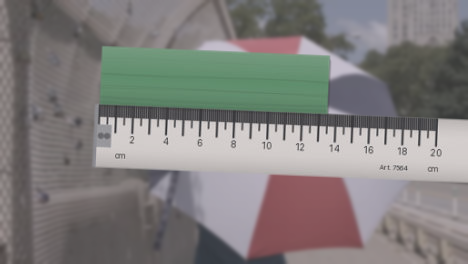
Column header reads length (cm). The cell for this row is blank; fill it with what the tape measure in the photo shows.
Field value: 13.5 cm
